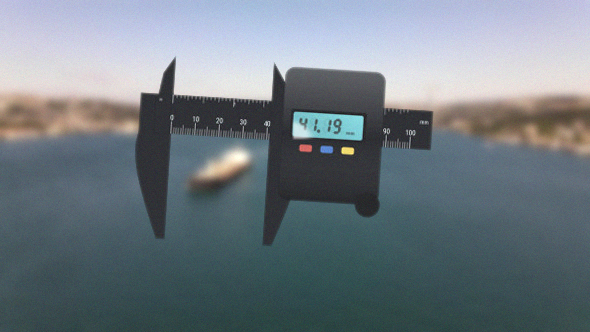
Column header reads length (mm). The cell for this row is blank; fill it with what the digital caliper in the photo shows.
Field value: 41.19 mm
